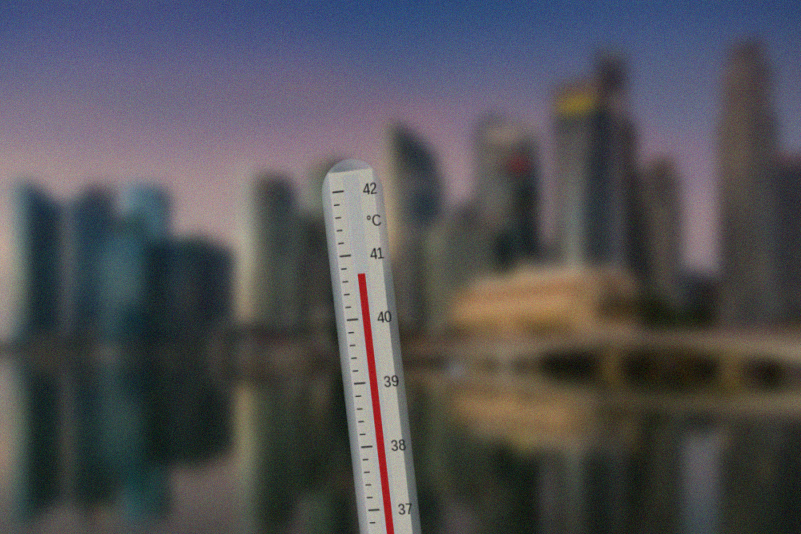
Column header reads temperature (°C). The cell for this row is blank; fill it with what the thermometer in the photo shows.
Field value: 40.7 °C
